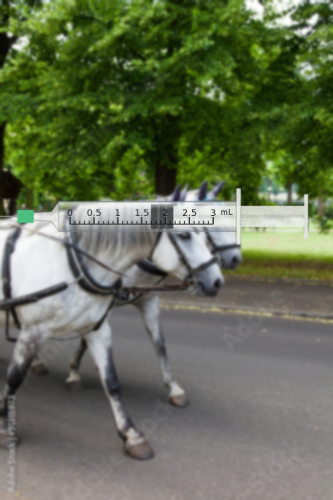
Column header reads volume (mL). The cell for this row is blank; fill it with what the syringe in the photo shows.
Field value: 1.7 mL
